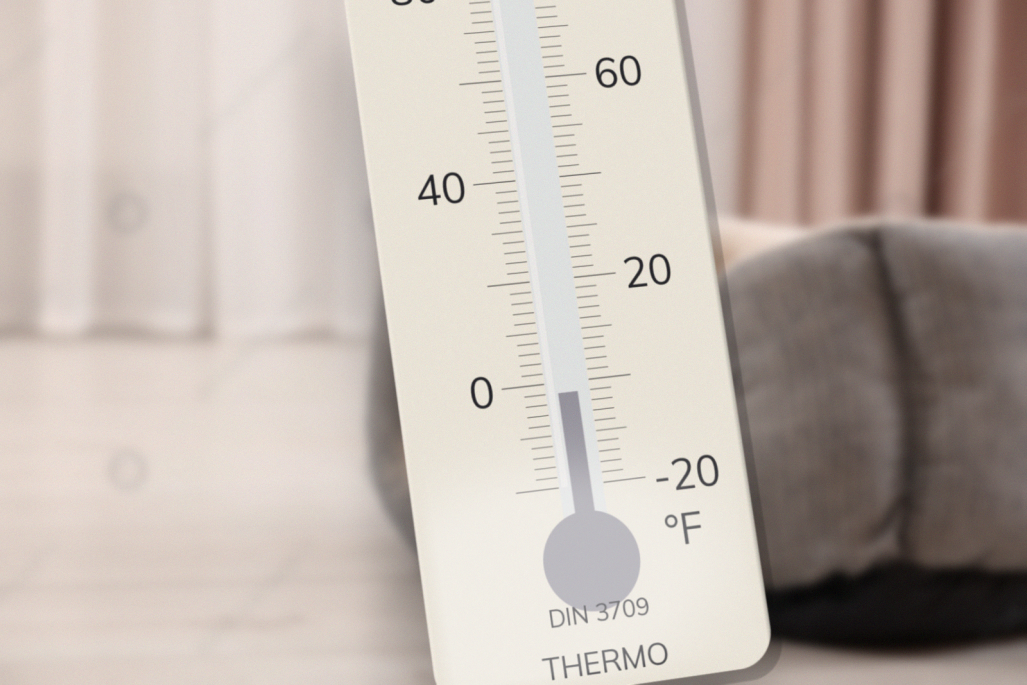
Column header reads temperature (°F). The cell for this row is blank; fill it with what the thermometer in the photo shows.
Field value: -2 °F
